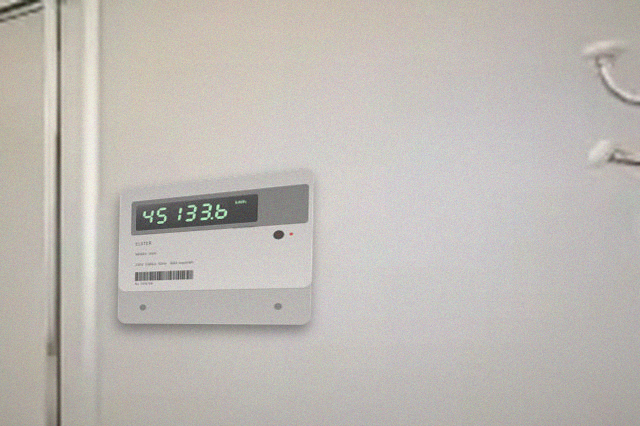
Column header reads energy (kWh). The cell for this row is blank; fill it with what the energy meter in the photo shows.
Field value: 45133.6 kWh
